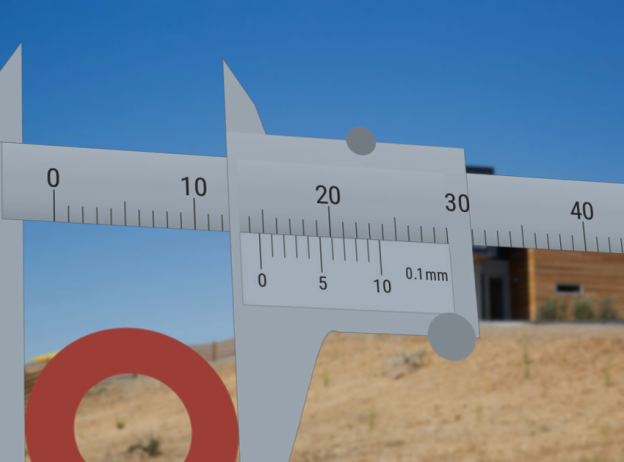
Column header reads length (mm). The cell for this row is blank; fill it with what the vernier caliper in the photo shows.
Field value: 14.7 mm
